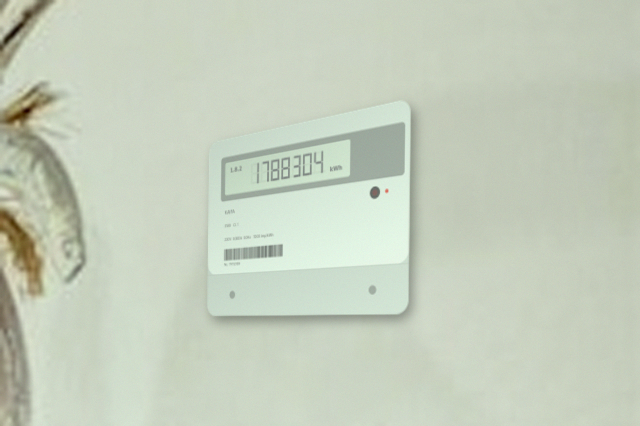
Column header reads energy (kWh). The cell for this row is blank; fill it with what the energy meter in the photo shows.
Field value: 1788304 kWh
